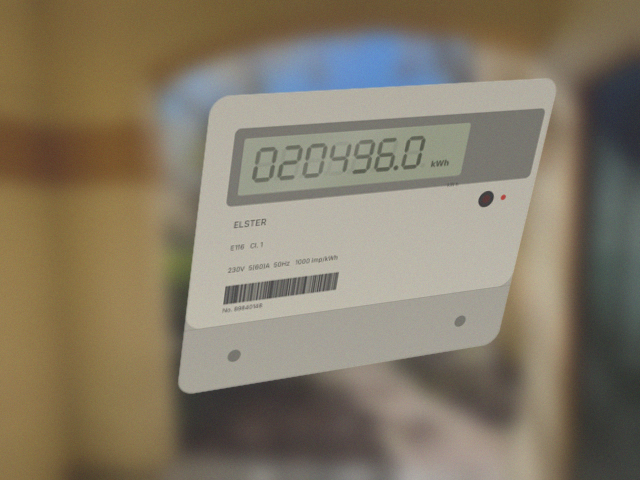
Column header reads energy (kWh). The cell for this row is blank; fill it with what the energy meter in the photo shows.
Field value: 20496.0 kWh
